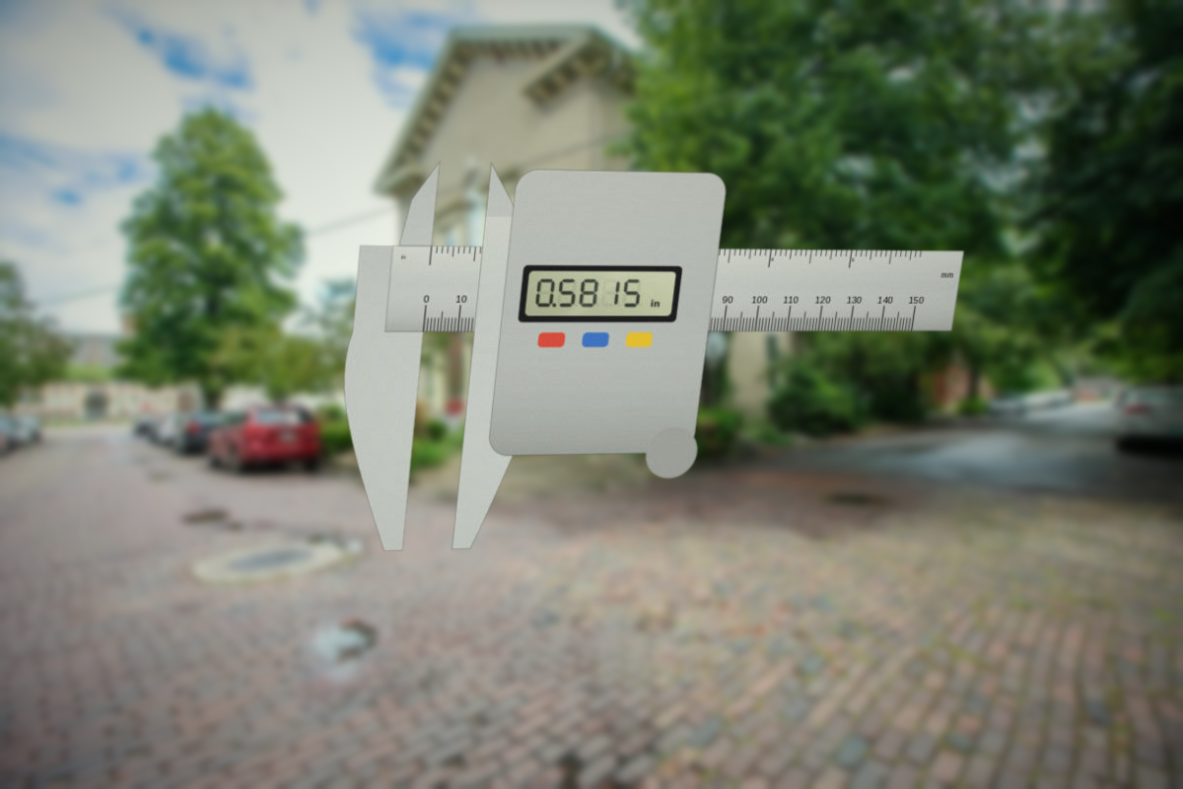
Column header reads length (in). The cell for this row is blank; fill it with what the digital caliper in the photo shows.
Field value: 0.5815 in
